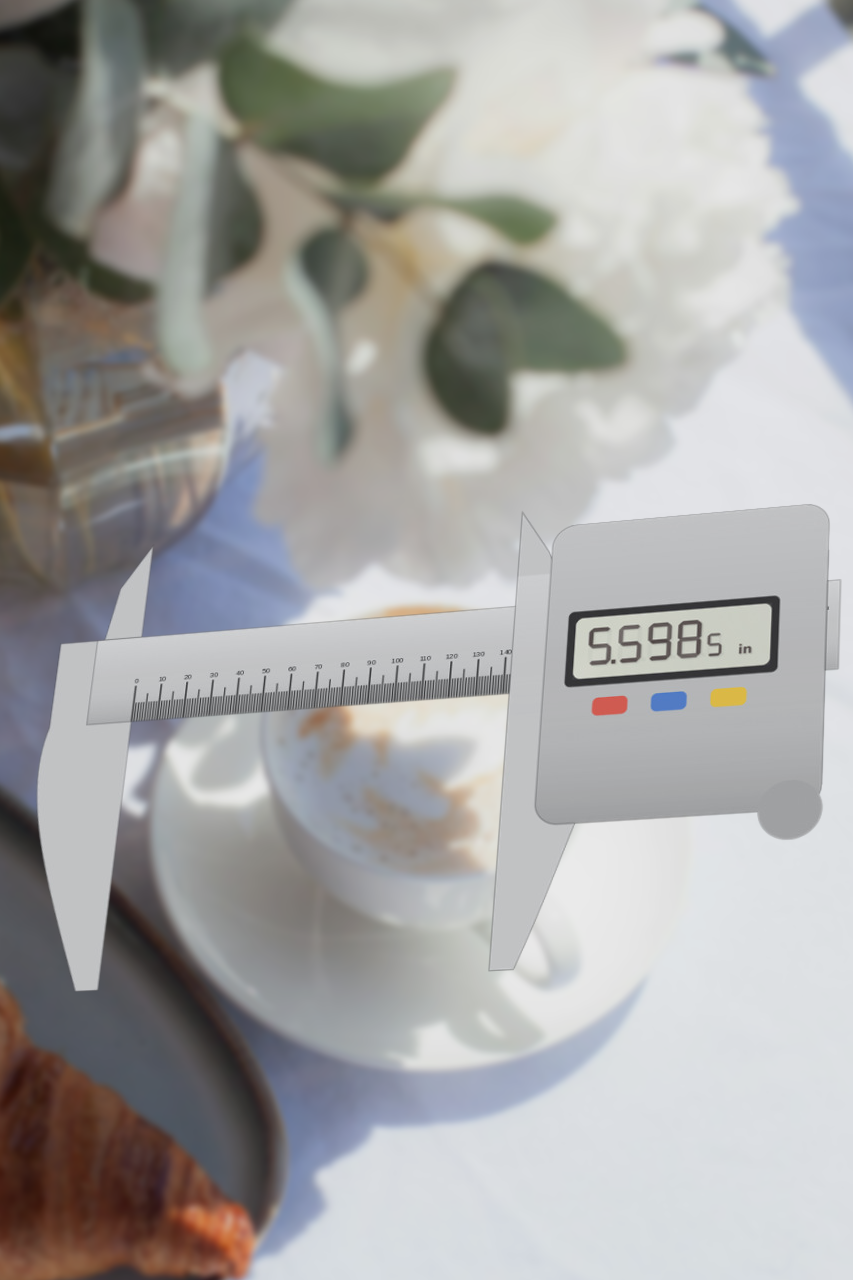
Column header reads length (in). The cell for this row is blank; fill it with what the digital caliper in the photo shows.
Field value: 5.5985 in
